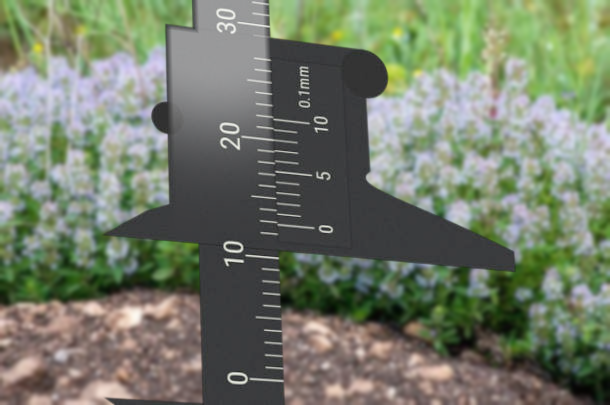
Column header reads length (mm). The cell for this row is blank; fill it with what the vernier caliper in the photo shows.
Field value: 12.8 mm
